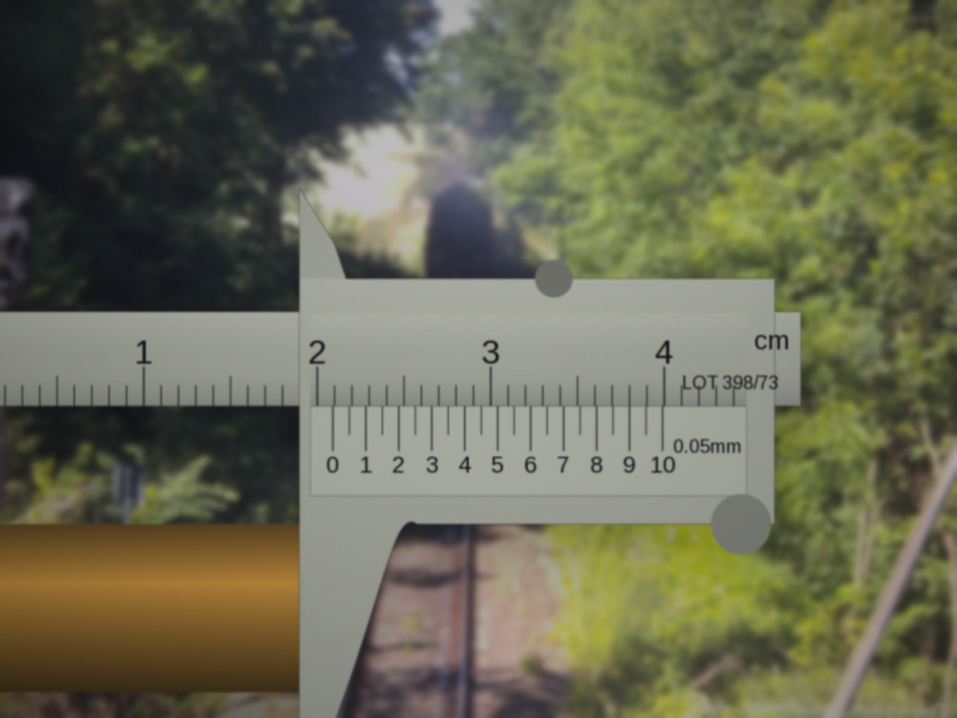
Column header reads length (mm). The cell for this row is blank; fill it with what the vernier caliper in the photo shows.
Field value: 20.9 mm
